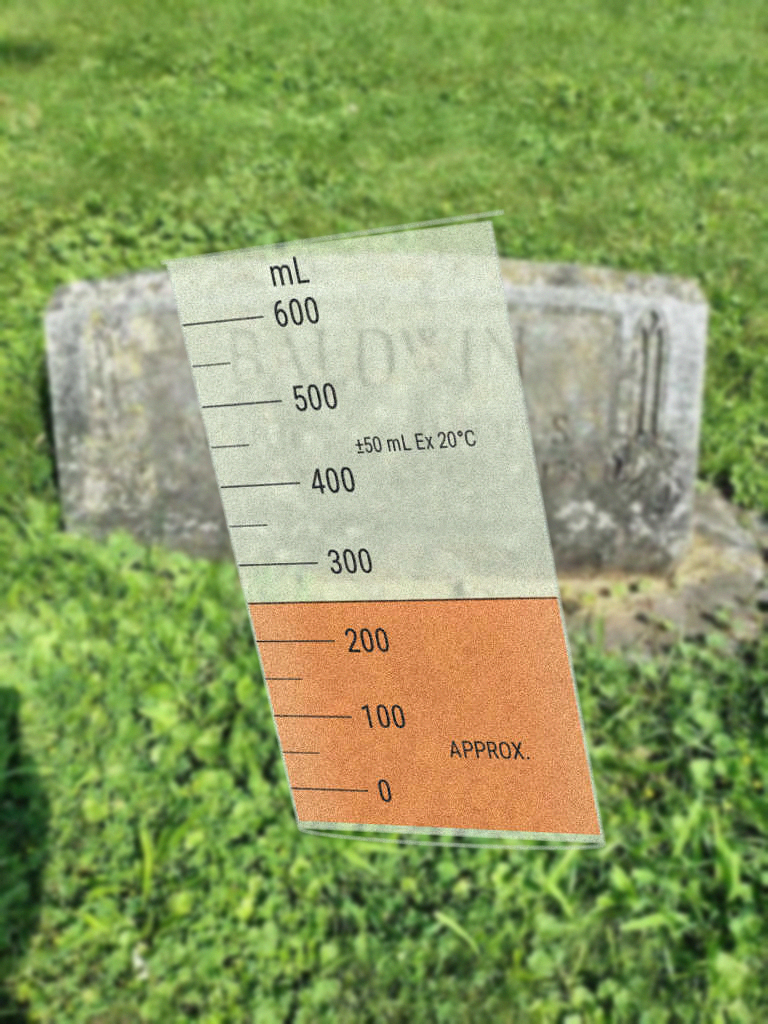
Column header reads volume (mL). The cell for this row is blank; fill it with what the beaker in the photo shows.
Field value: 250 mL
